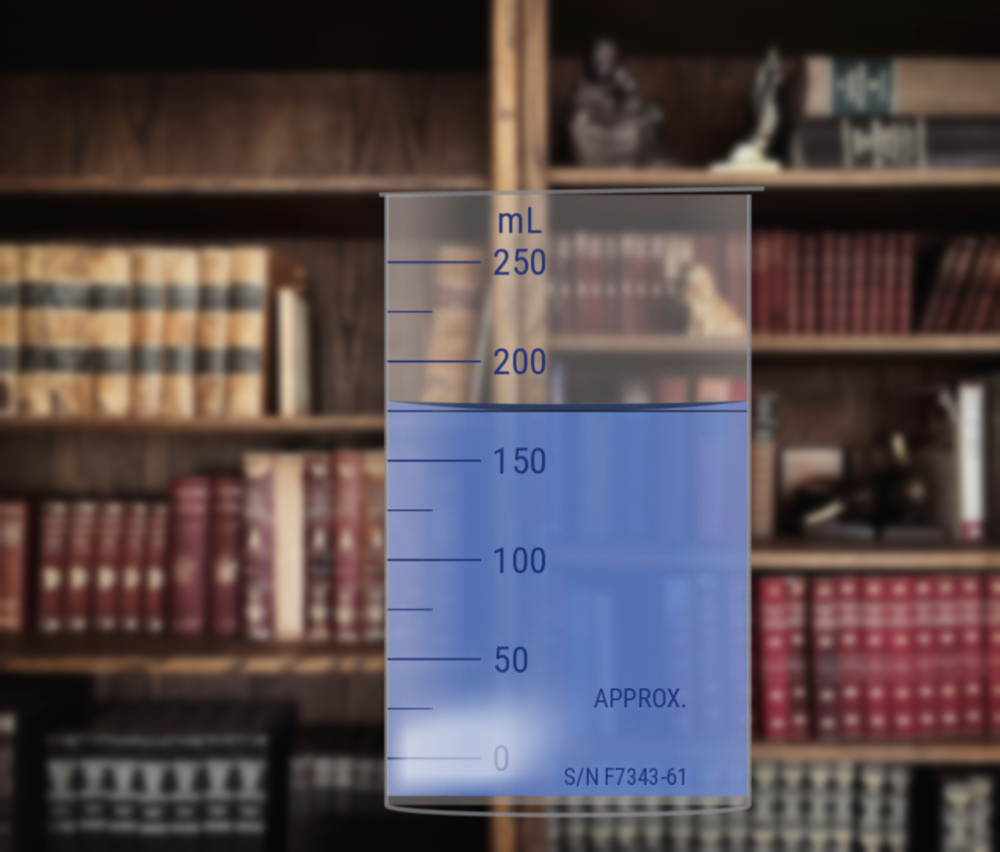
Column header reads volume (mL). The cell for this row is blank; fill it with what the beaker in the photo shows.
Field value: 175 mL
